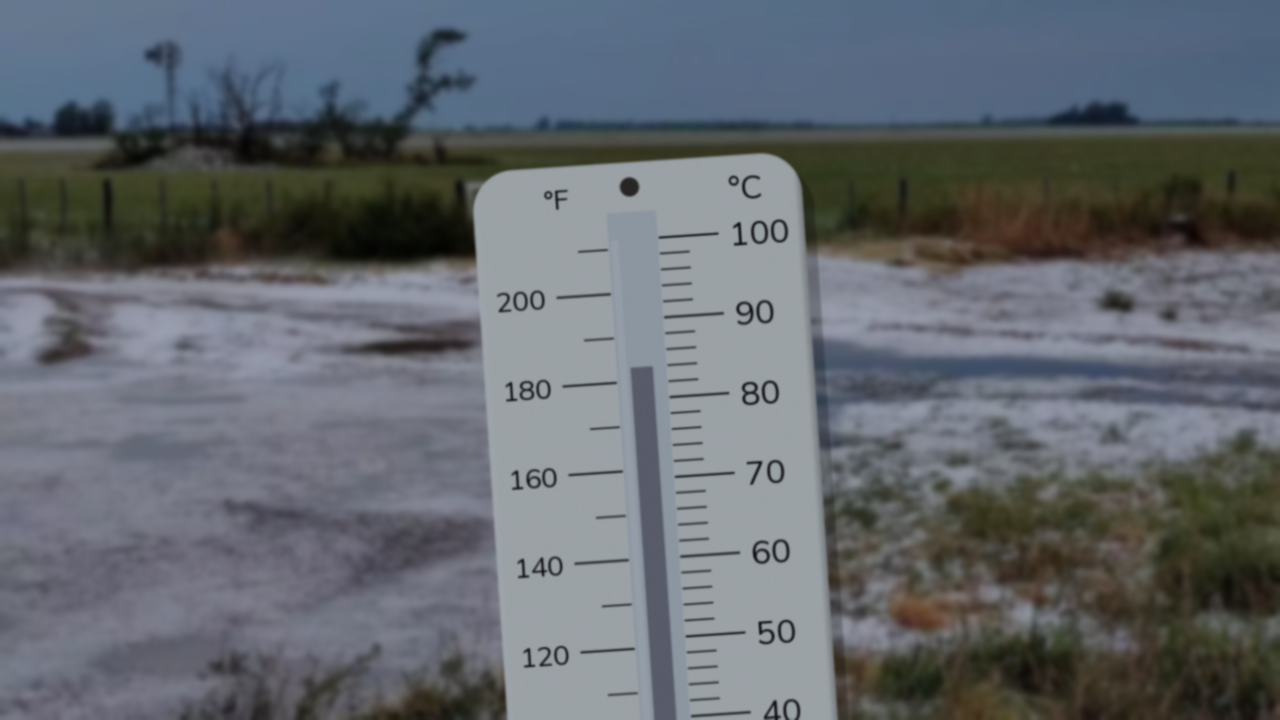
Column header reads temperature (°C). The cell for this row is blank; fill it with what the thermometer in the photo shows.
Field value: 84 °C
